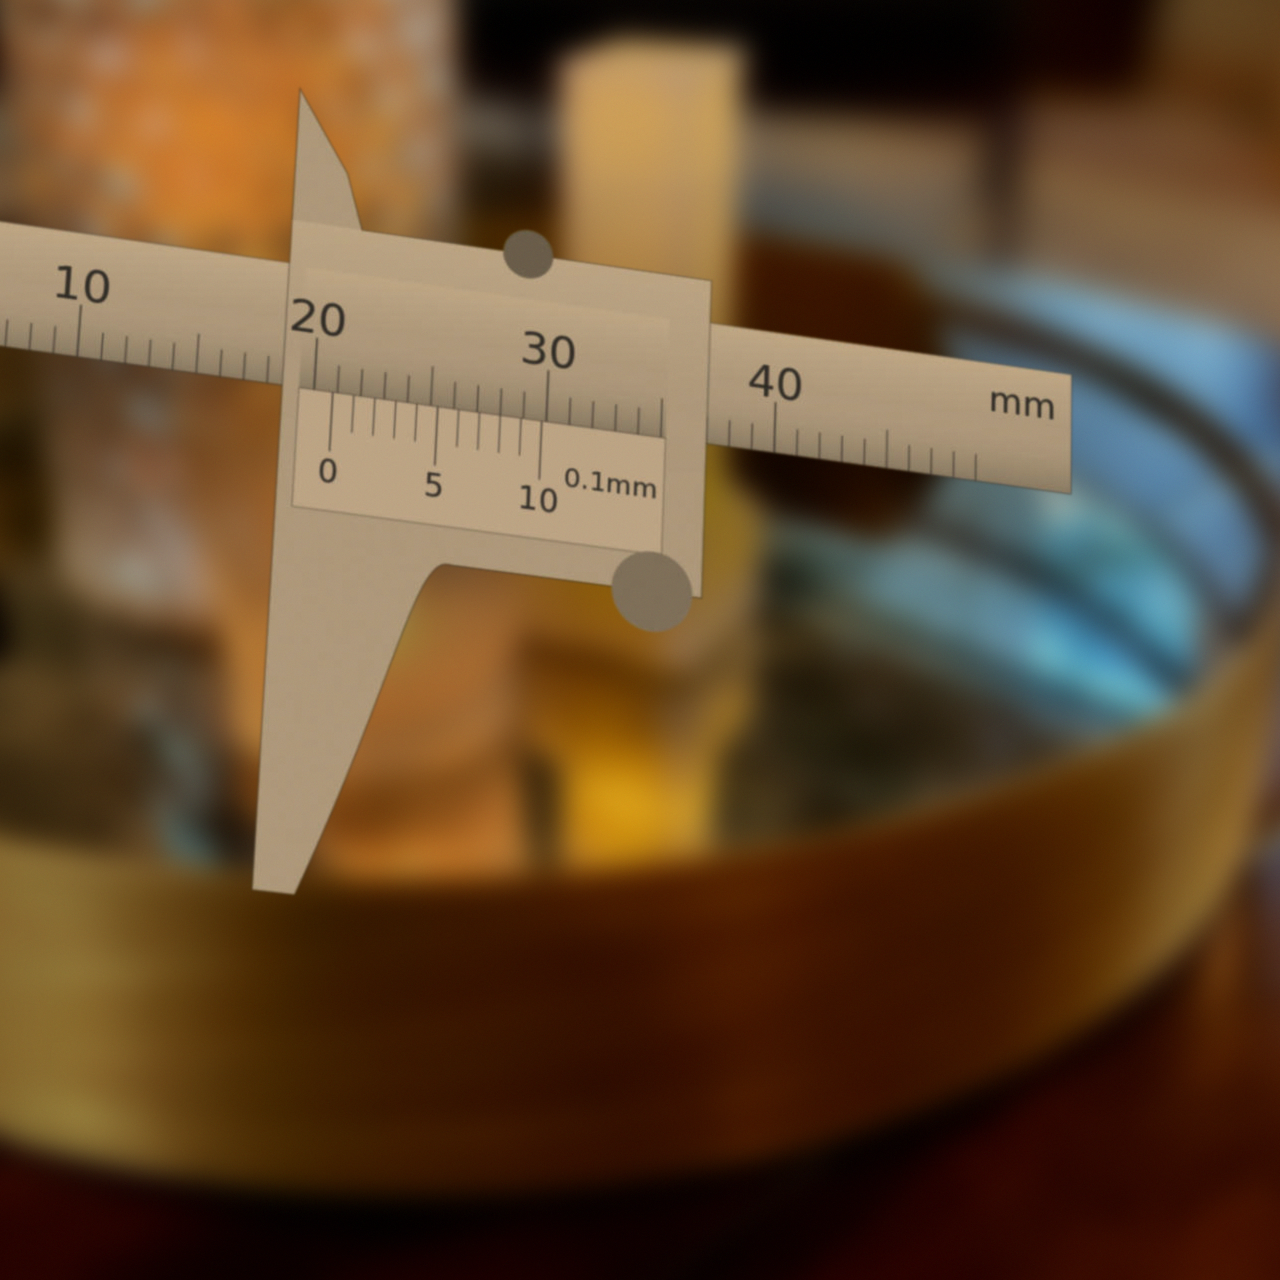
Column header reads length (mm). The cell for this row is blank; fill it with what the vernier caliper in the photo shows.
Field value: 20.8 mm
